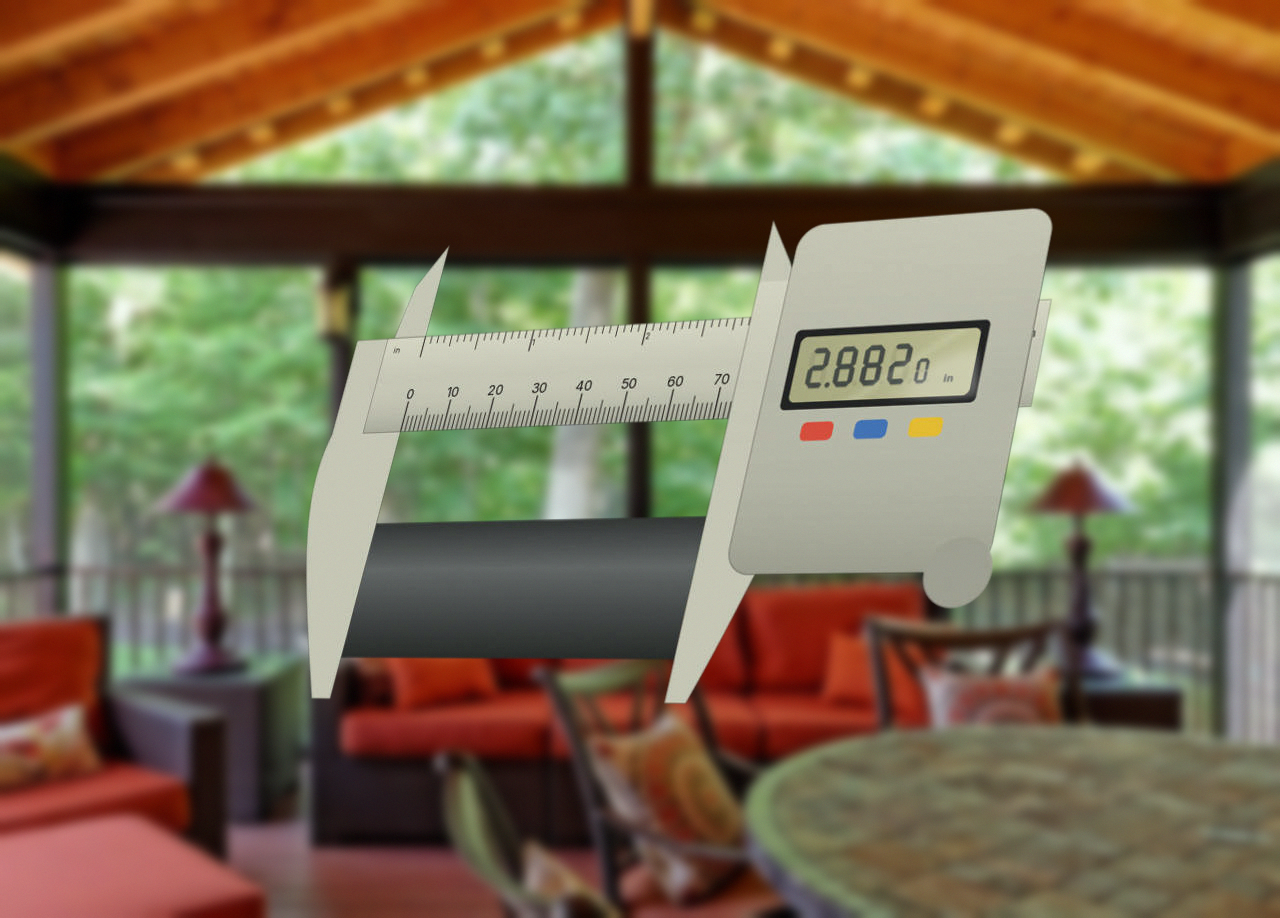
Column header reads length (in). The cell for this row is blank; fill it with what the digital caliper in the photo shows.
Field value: 2.8820 in
